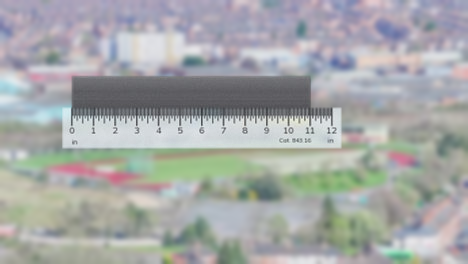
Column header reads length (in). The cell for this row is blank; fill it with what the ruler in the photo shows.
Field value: 11 in
